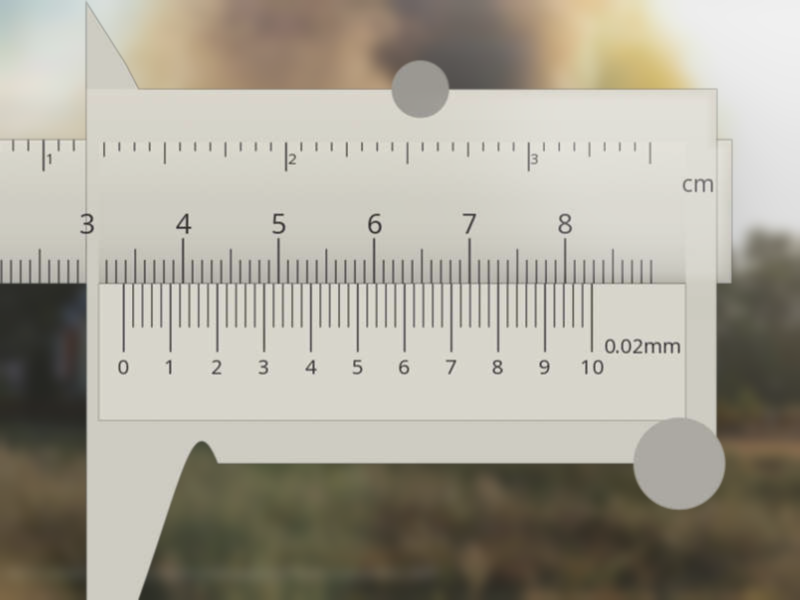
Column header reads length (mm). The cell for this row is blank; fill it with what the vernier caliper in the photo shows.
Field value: 33.8 mm
